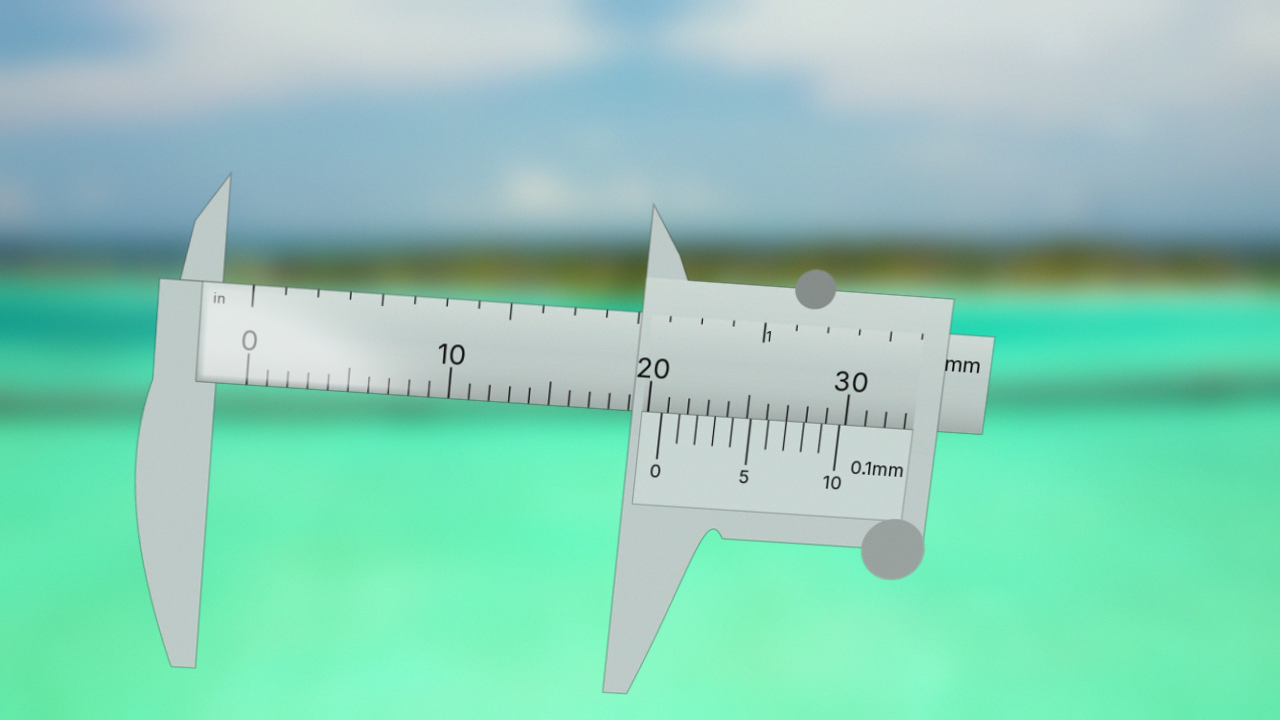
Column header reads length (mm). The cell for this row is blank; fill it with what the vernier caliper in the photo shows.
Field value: 20.7 mm
